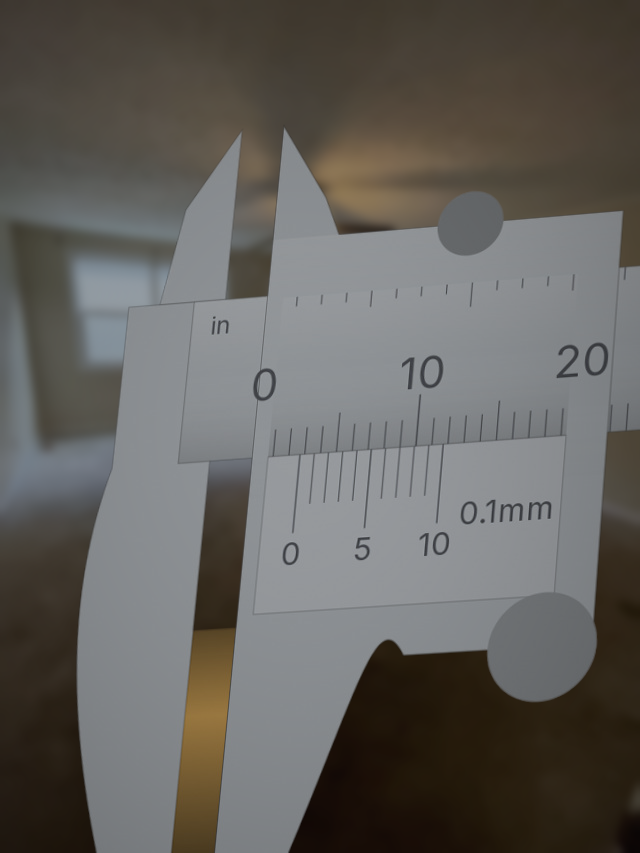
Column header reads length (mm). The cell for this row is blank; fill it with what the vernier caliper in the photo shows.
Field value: 2.7 mm
